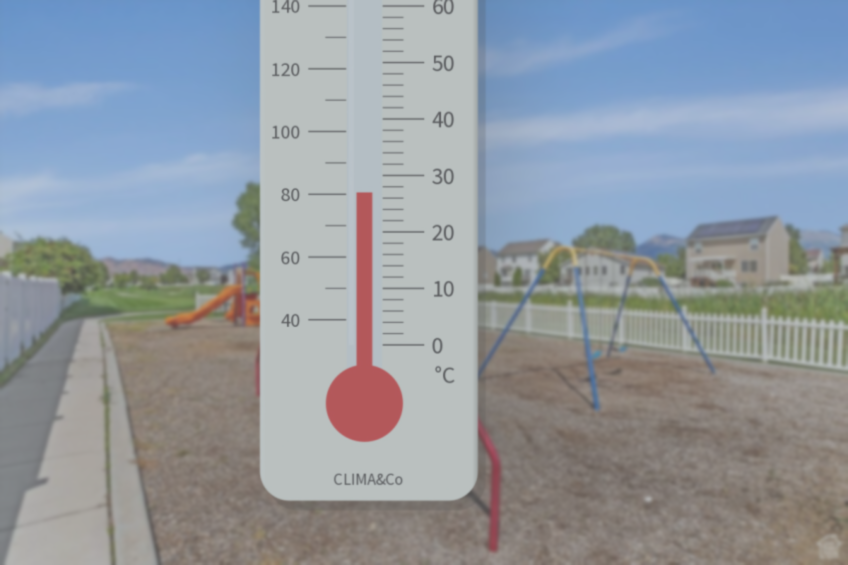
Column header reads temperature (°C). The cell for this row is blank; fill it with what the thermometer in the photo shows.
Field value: 27 °C
